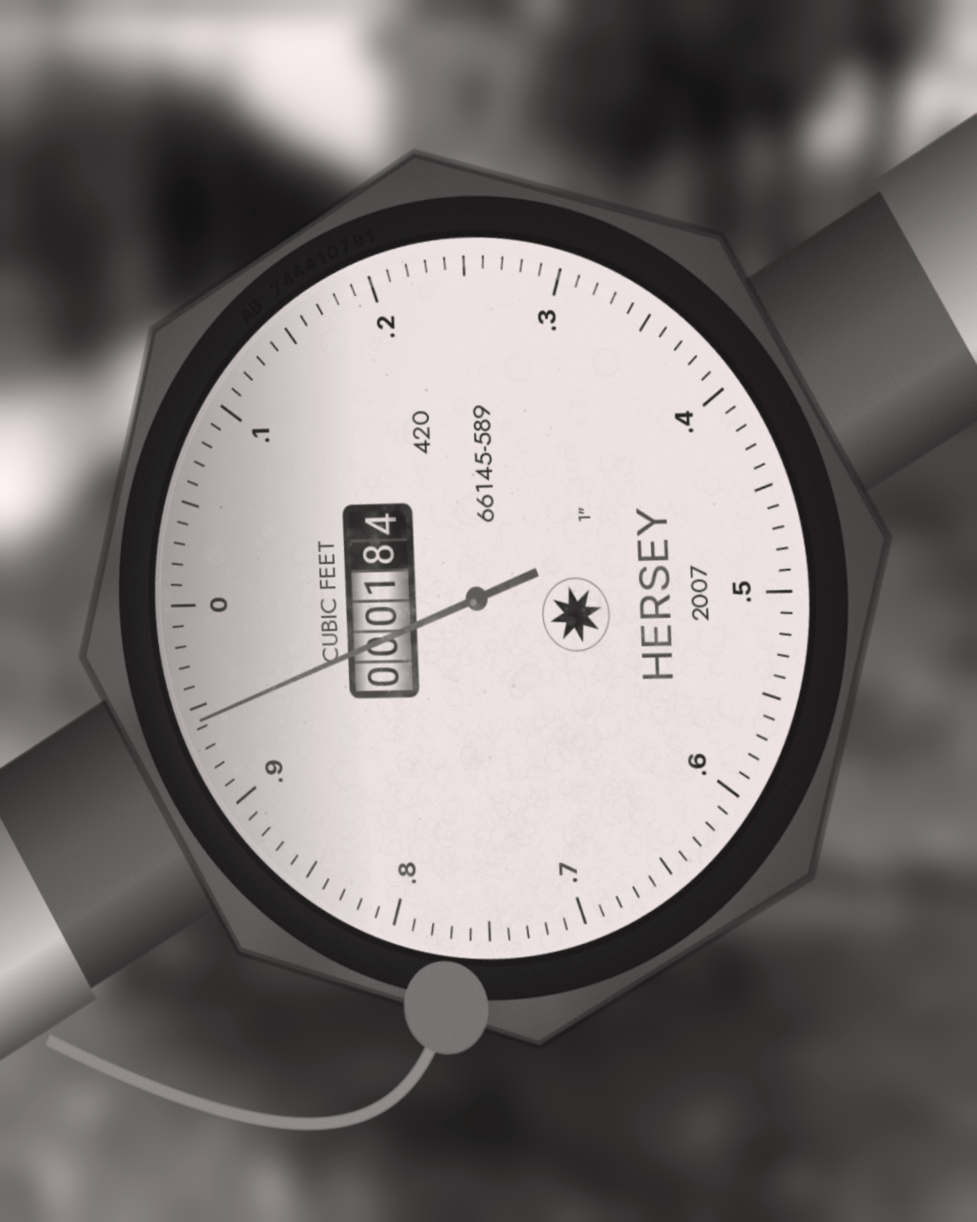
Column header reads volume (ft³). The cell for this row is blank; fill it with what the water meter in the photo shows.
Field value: 183.94 ft³
